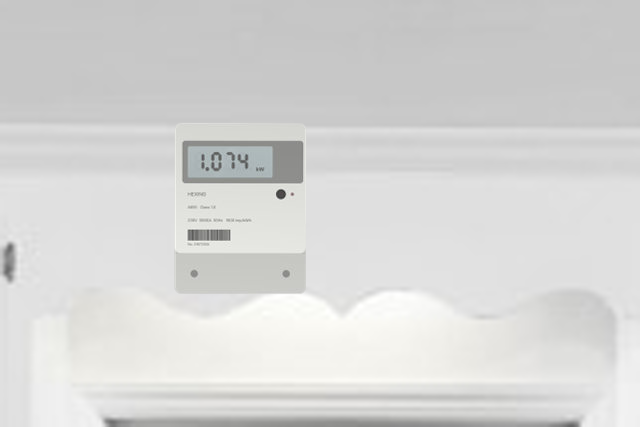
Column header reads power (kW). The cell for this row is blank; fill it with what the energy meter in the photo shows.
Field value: 1.074 kW
